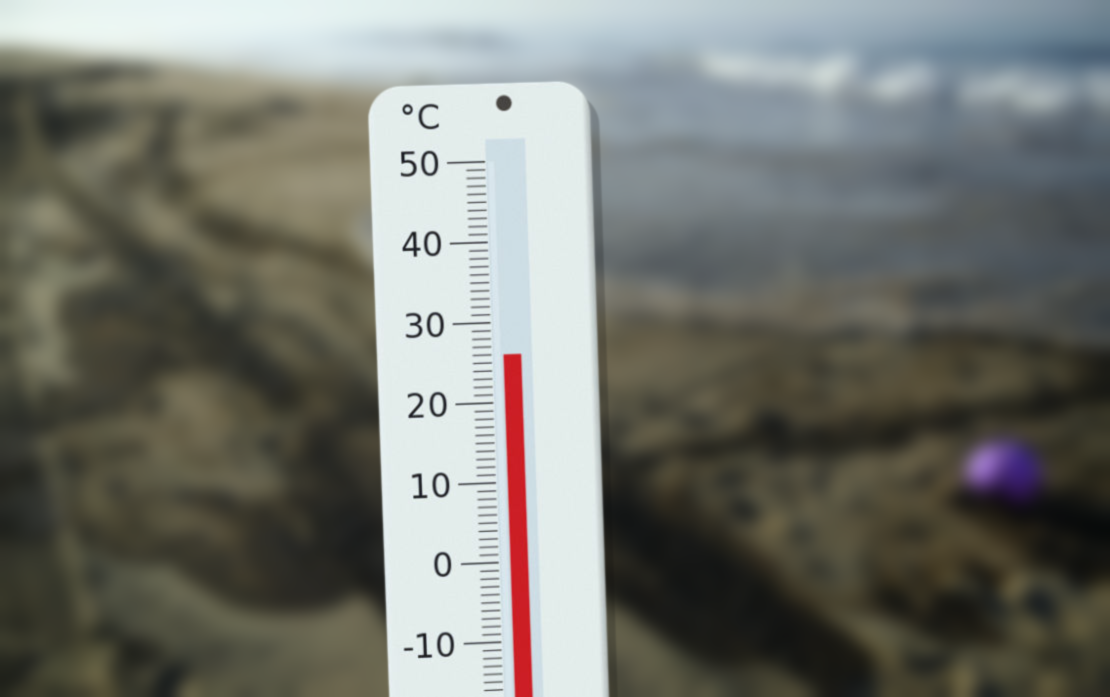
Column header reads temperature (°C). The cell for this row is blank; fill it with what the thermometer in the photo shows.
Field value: 26 °C
